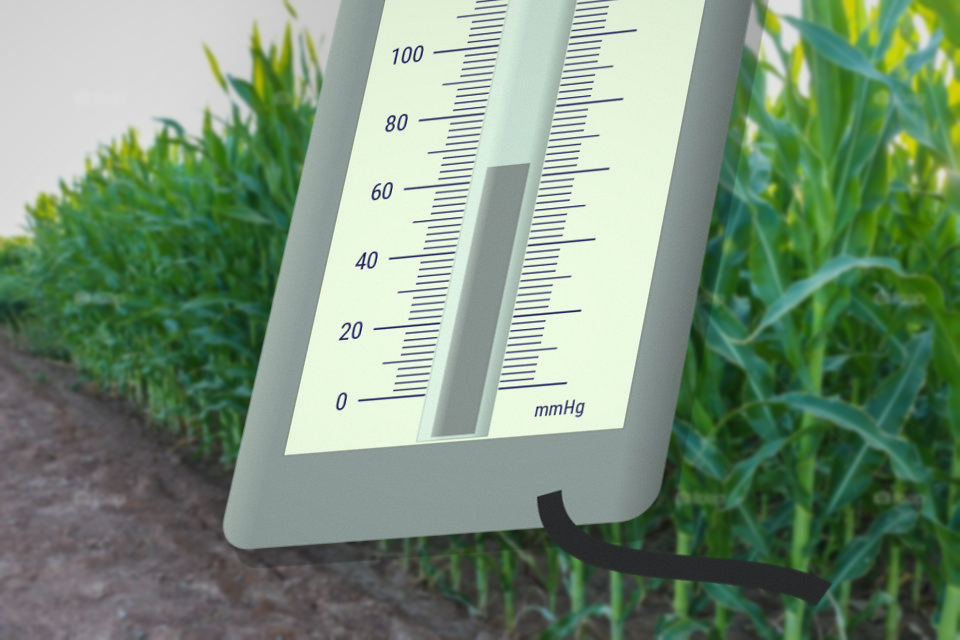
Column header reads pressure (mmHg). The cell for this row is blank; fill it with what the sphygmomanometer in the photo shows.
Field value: 64 mmHg
